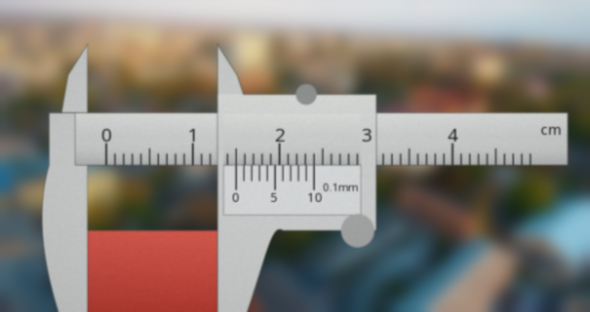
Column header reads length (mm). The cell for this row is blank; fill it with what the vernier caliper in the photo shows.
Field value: 15.0 mm
